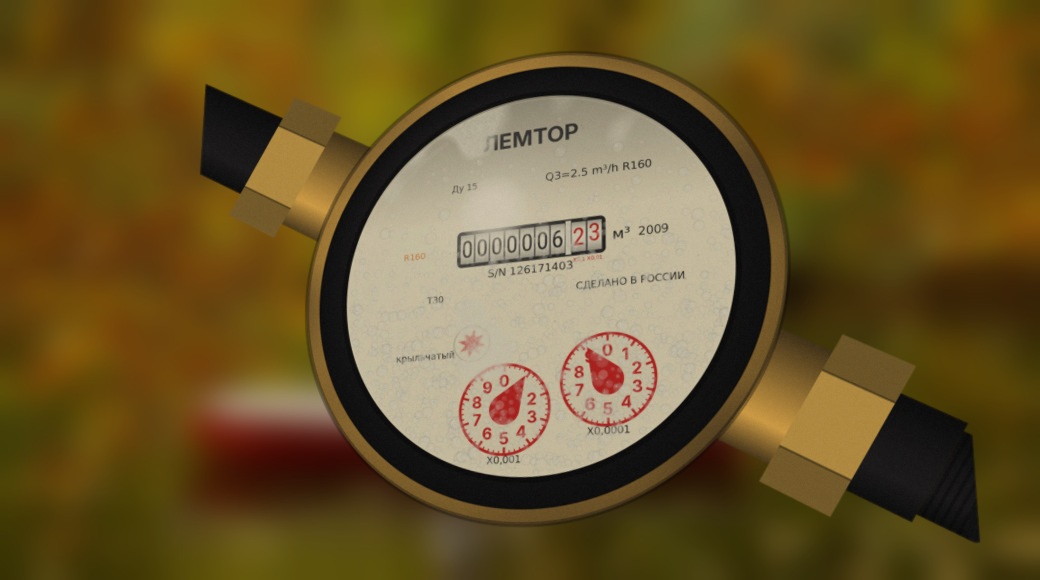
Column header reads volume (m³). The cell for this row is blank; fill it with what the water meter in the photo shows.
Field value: 6.2309 m³
